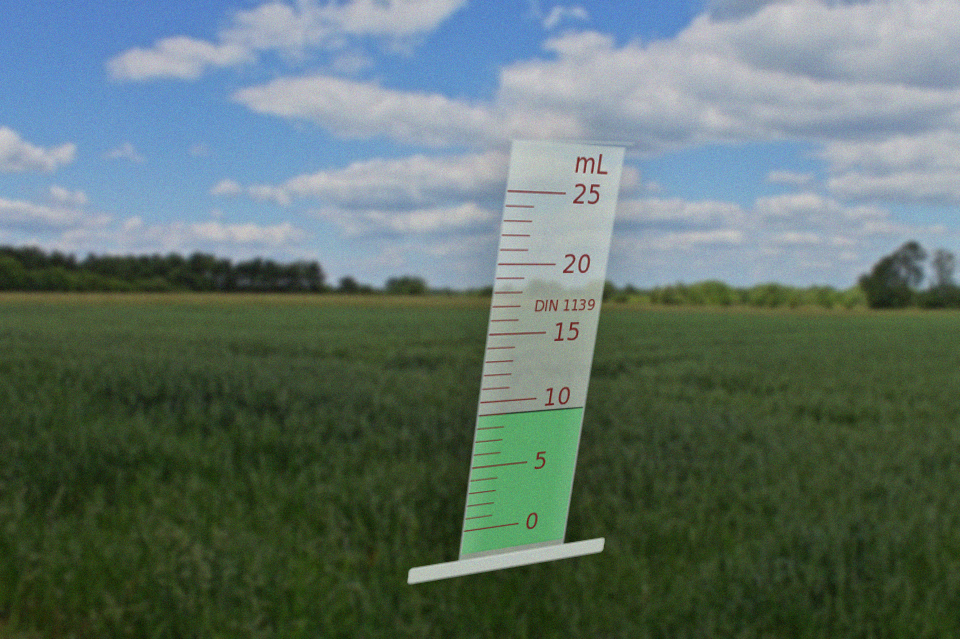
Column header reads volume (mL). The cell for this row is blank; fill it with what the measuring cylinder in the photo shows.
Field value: 9 mL
